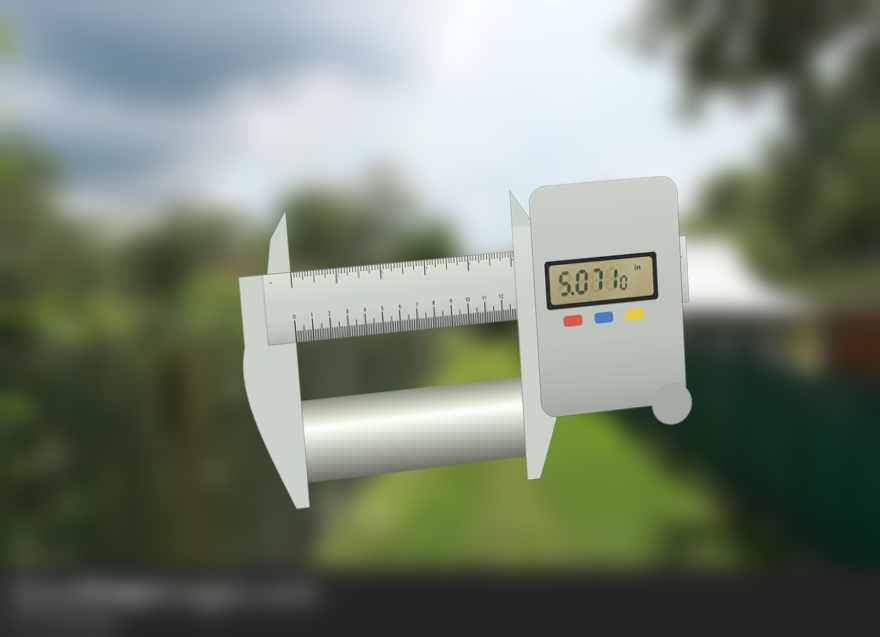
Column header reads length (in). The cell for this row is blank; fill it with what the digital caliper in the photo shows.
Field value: 5.0710 in
